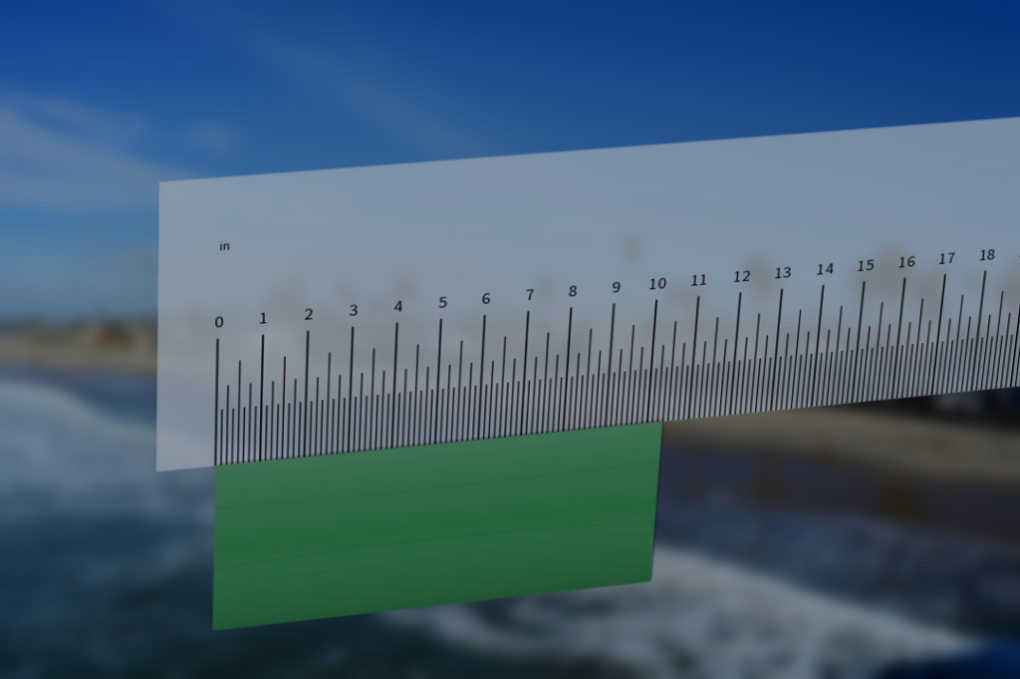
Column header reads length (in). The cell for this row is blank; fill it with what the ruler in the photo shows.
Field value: 10.375 in
